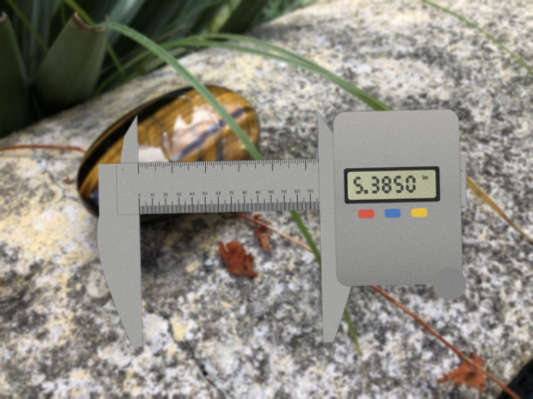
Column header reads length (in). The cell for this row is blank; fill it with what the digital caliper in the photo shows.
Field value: 5.3850 in
